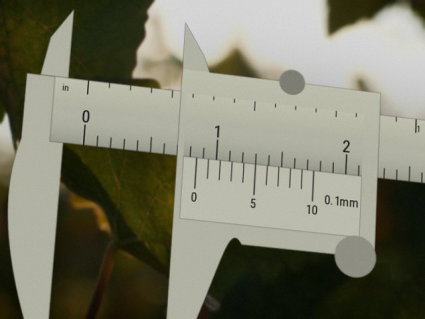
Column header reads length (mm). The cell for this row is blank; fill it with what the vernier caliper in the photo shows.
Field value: 8.5 mm
